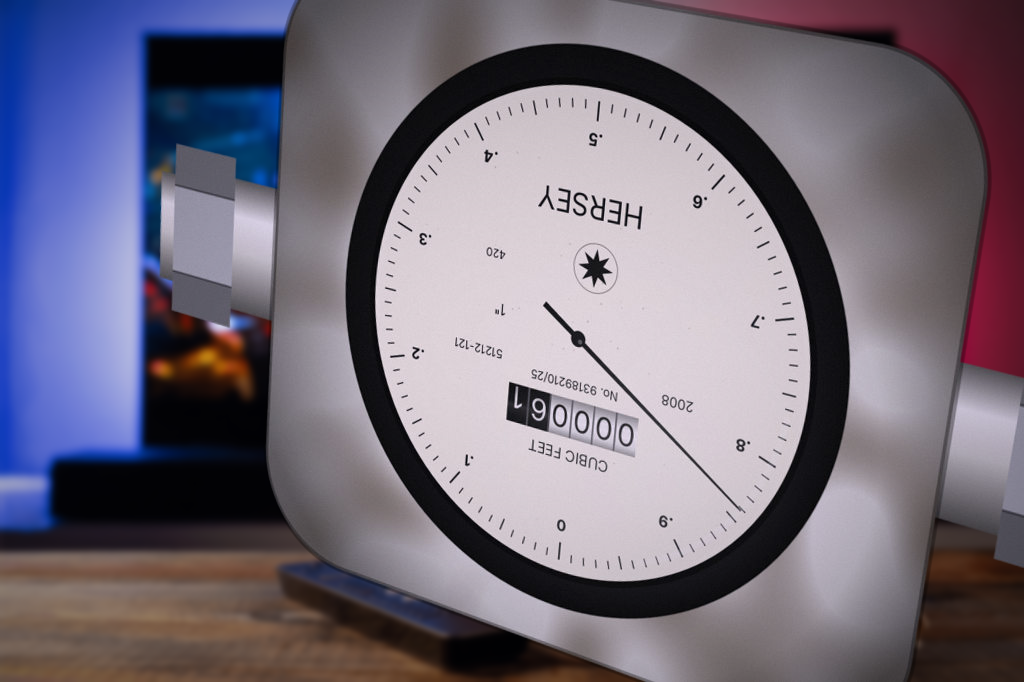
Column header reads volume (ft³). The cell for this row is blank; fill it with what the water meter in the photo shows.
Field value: 60.84 ft³
